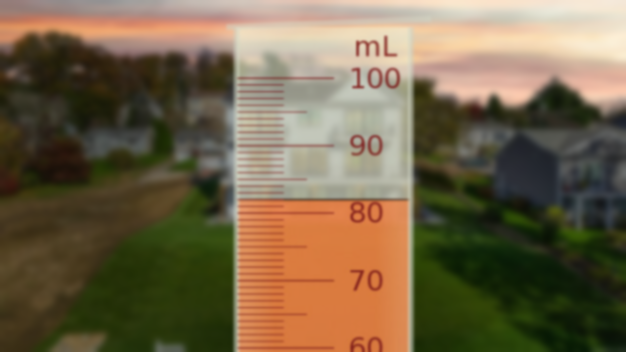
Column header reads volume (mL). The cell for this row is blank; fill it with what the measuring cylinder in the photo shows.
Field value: 82 mL
